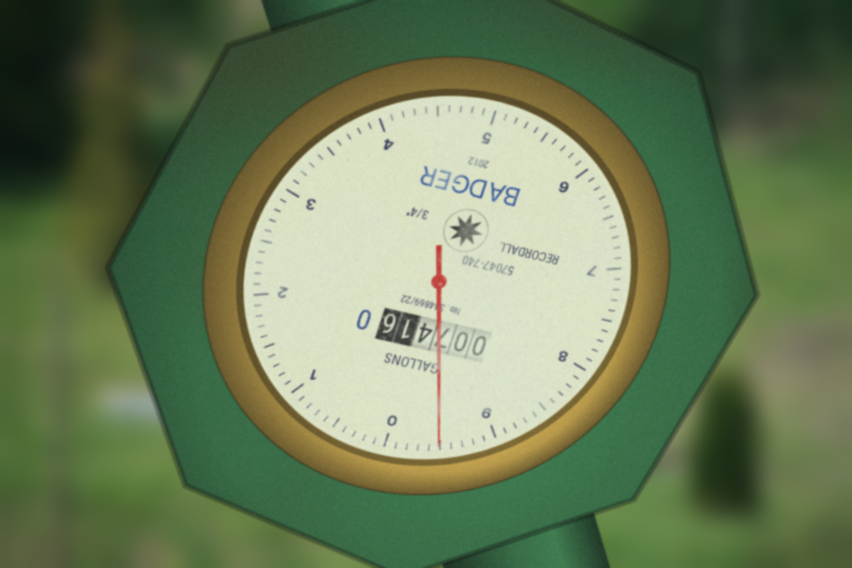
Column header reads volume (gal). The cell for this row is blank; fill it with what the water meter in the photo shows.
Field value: 74159.5 gal
